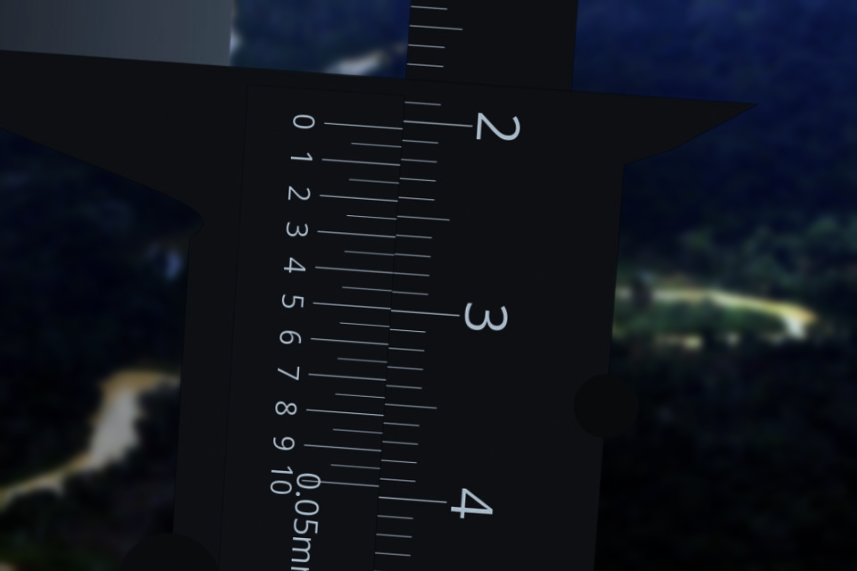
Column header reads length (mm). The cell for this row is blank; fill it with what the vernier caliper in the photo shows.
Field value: 20.4 mm
